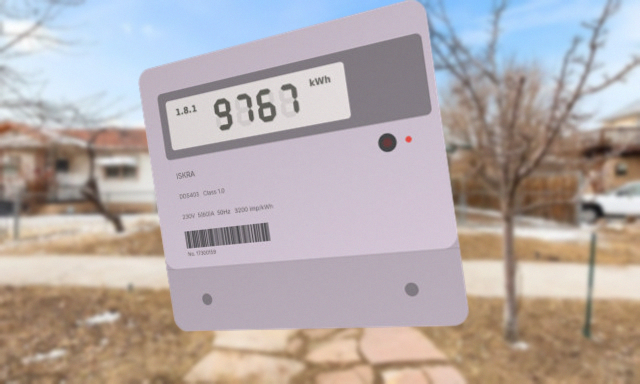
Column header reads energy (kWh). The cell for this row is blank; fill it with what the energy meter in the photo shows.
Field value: 9767 kWh
